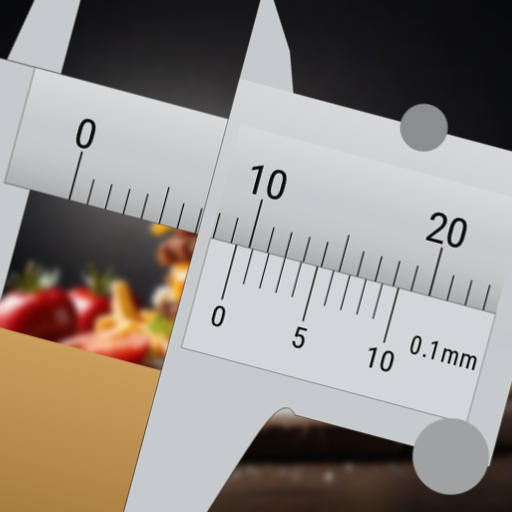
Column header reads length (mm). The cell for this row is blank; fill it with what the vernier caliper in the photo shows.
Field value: 9.3 mm
